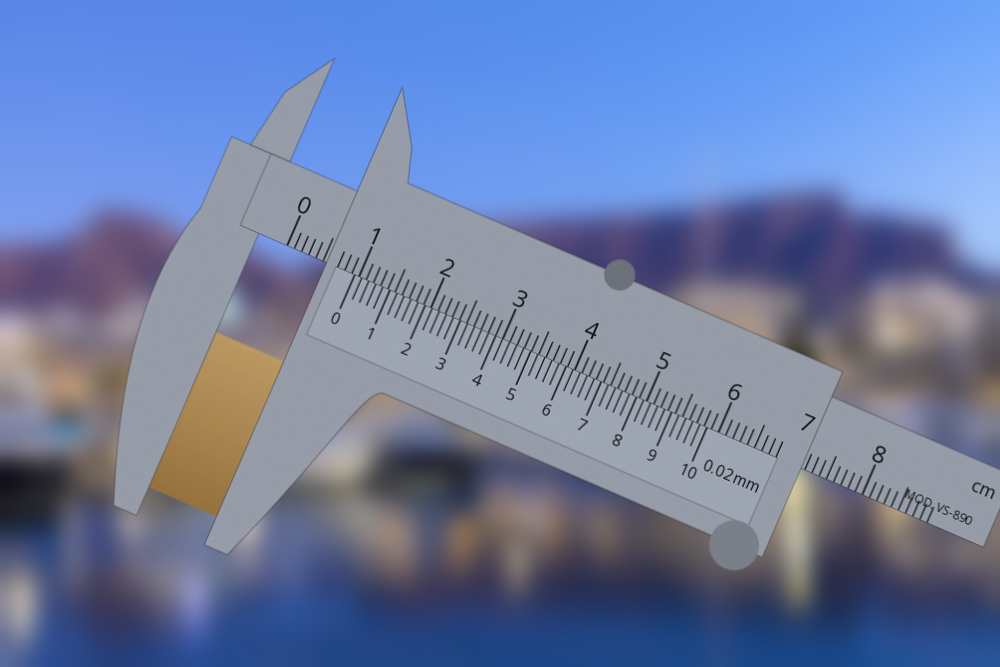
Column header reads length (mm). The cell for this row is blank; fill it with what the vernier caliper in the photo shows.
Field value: 9.4 mm
